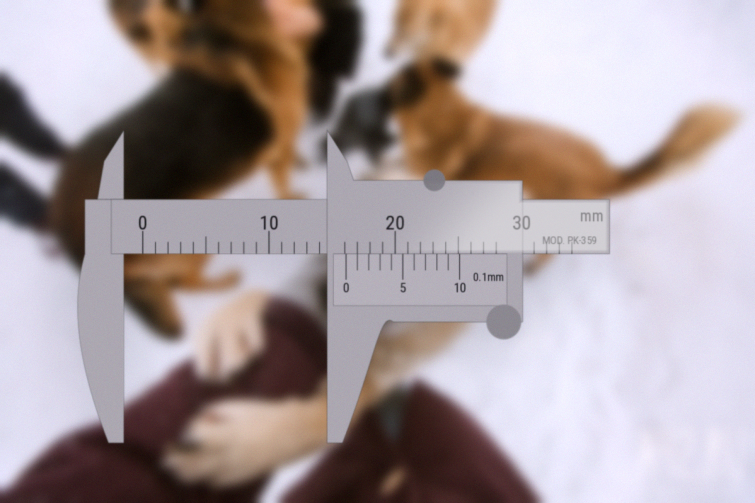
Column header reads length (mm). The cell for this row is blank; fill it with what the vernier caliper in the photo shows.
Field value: 16.1 mm
